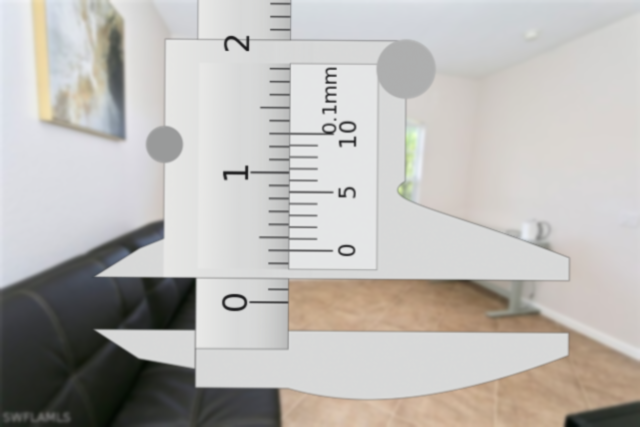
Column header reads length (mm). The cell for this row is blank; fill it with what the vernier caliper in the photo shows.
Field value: 4.0 mm
